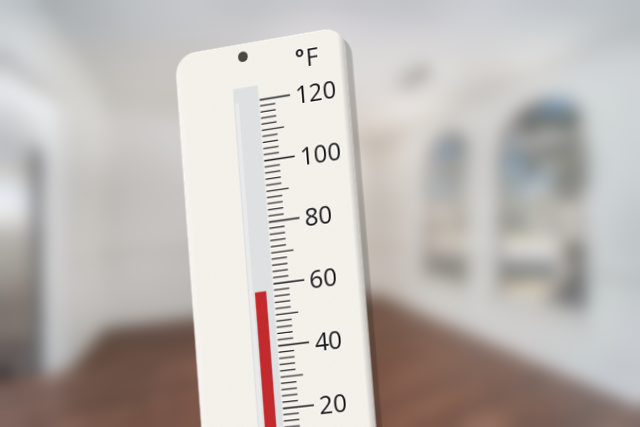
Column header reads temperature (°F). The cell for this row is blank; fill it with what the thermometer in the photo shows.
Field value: 58 °F
